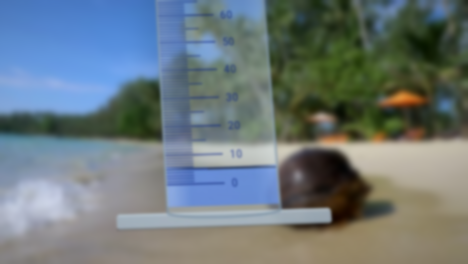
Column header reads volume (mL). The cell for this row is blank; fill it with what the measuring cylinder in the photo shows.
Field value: 5 mL
